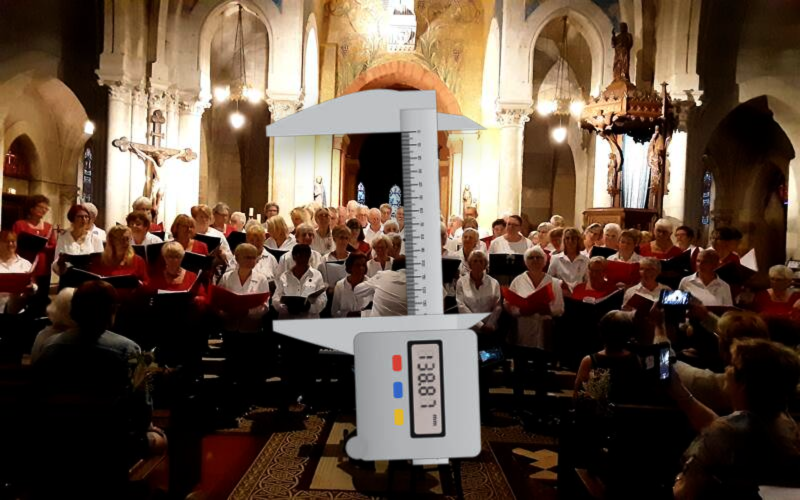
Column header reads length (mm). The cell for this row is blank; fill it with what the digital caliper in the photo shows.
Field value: 138.87 mm
